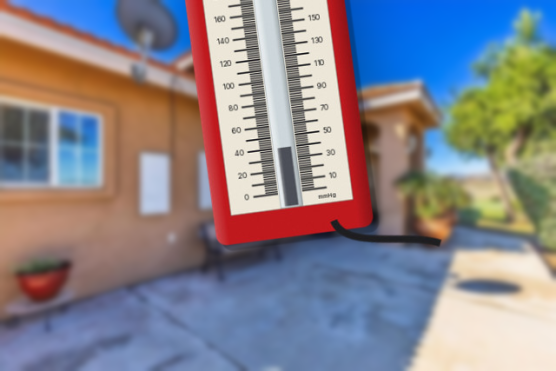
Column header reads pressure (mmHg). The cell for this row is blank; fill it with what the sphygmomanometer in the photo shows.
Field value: 40 mmHg
